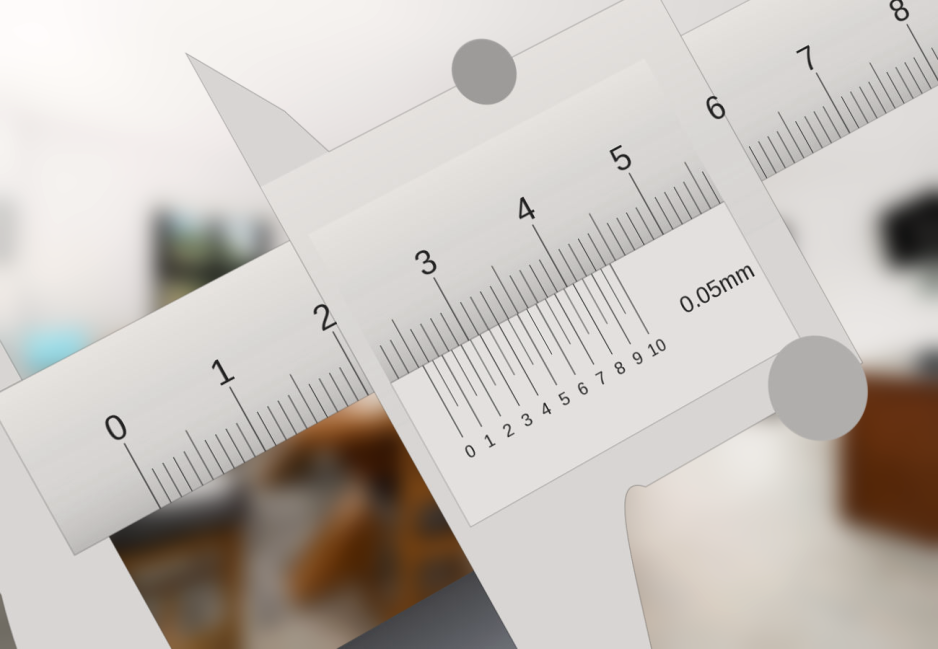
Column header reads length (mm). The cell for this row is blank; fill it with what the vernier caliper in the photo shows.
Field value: 25.4 mm
